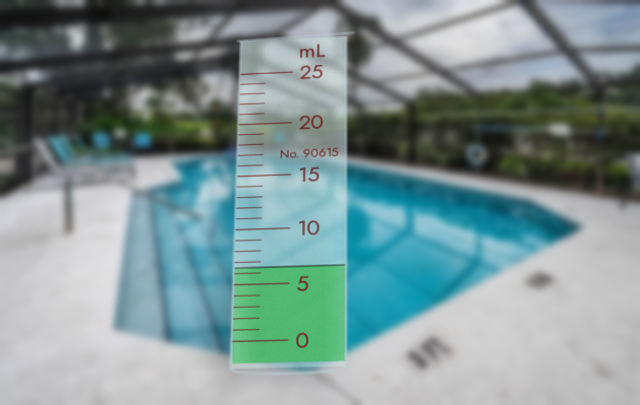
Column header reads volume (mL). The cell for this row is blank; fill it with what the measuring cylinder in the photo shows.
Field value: 6.5 mL
